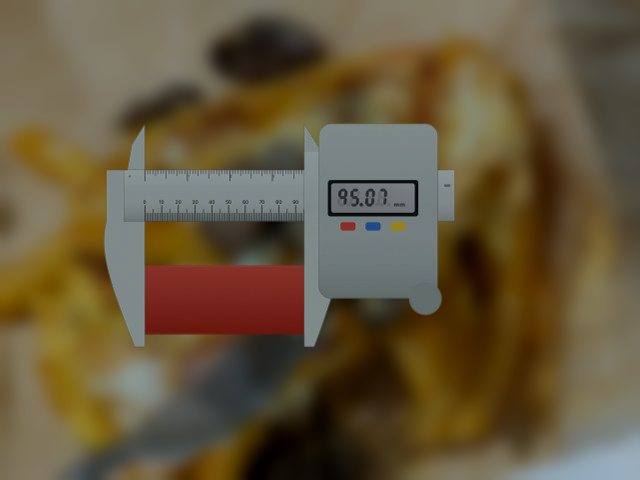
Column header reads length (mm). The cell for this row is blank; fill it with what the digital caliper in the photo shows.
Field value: 95.07 mm
